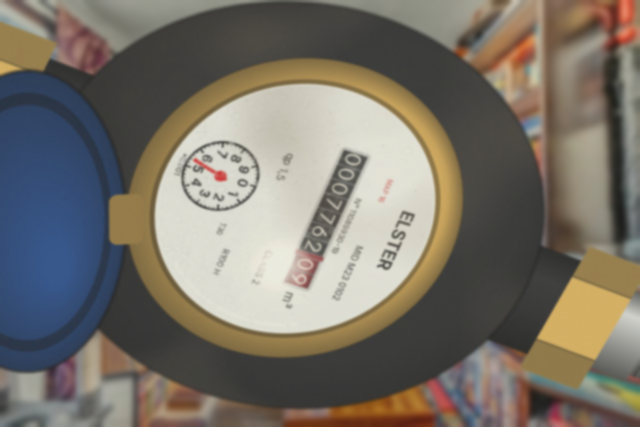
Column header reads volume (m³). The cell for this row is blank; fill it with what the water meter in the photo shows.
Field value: 7762.095 m³
